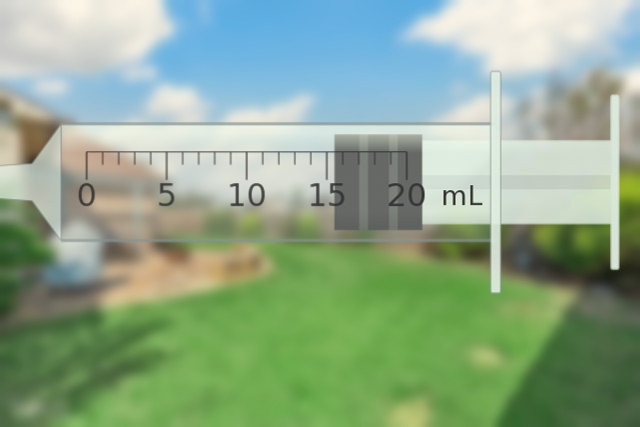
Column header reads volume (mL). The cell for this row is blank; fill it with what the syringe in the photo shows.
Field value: 15.5 mL
